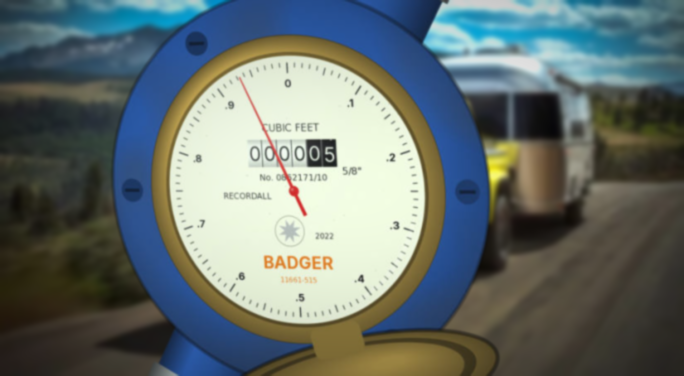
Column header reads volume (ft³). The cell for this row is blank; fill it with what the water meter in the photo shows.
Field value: 4.93 ft³
